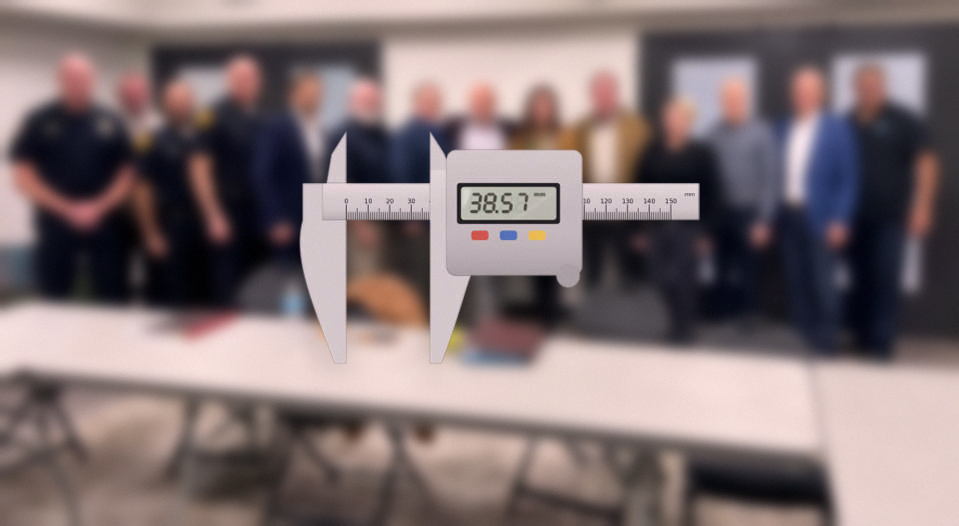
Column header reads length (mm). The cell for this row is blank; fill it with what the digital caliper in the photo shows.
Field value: 38.57 mm
